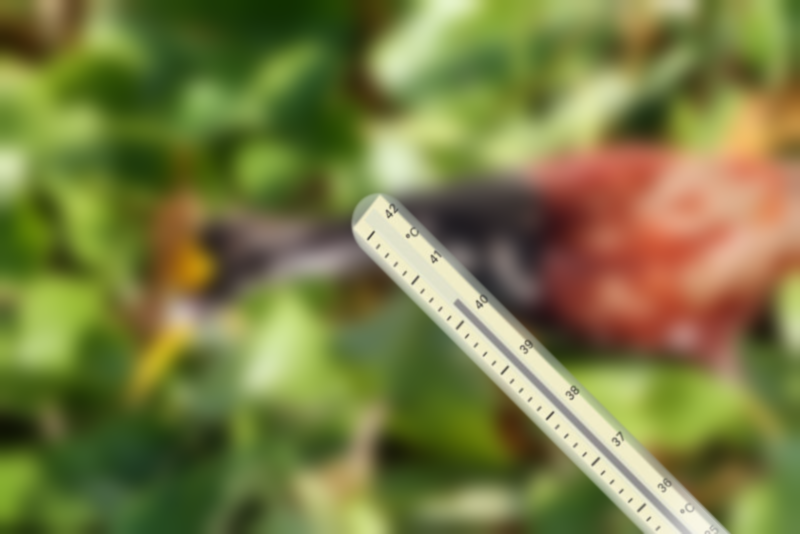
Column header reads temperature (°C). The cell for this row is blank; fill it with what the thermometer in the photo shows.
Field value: 40.3 °C
